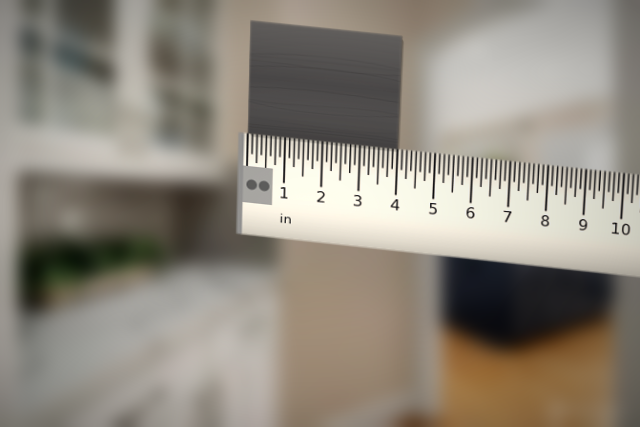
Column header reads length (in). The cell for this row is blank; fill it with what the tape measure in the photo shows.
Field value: 4 in
